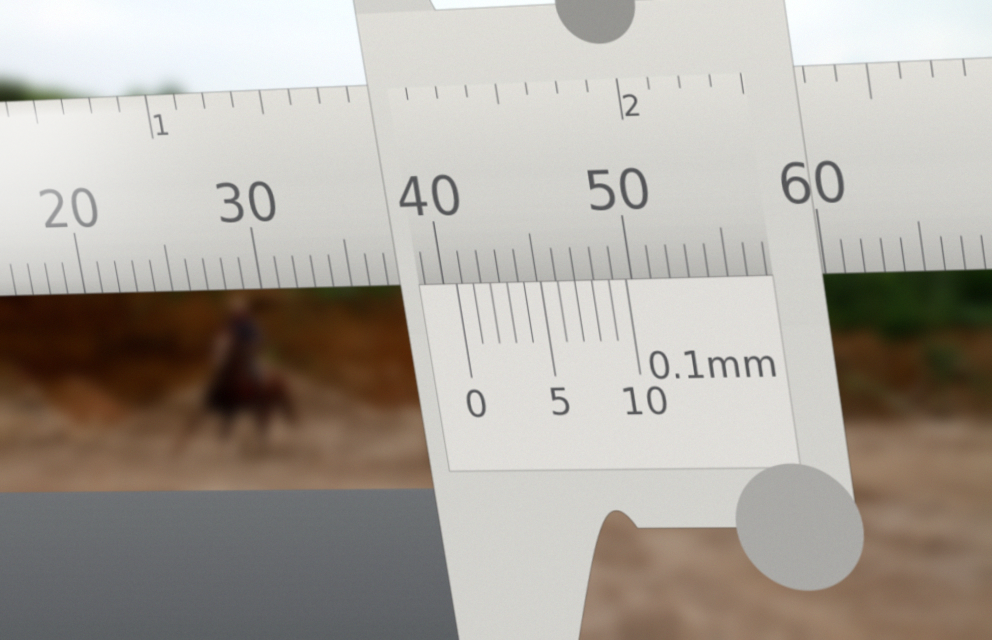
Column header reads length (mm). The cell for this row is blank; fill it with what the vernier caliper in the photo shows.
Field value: 40.7 mm
